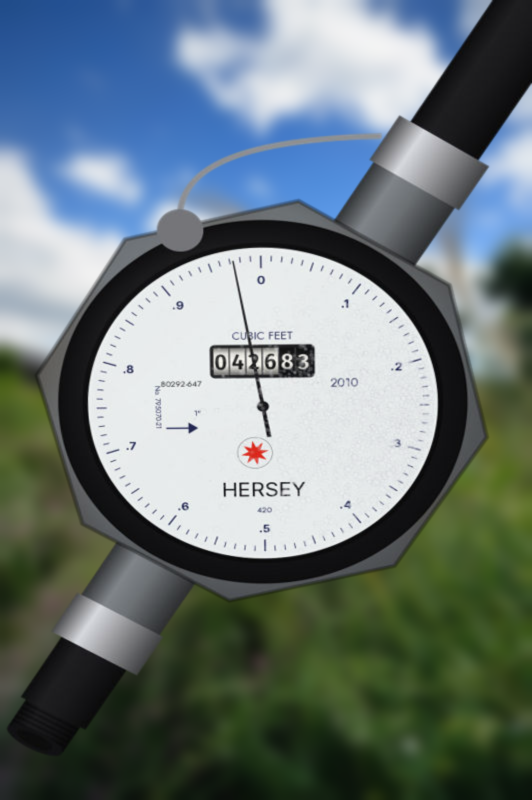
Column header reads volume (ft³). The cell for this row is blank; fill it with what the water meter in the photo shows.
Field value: 42682.97 ft³
